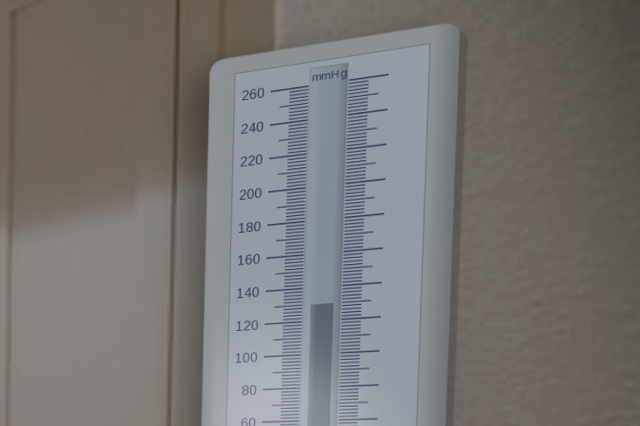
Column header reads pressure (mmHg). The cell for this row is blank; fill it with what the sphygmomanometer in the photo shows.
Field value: 130 mmHg
